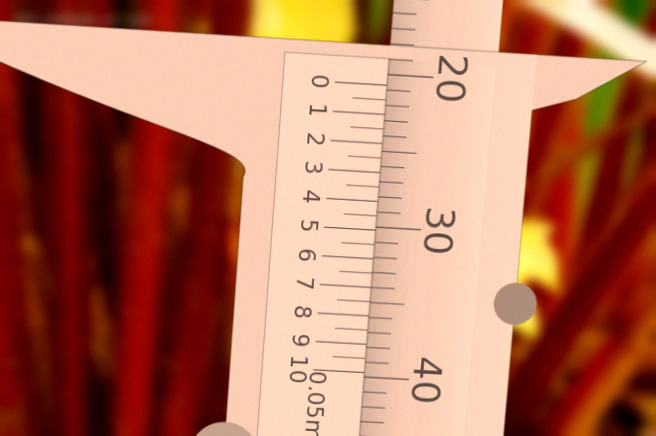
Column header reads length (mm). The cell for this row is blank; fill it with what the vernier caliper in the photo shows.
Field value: 20.7 mm
